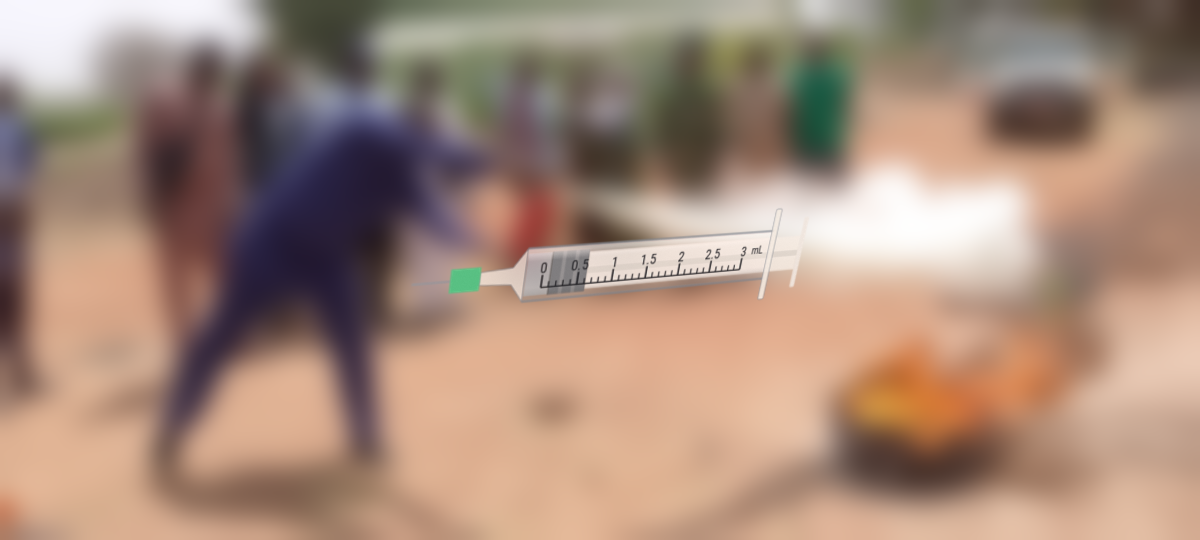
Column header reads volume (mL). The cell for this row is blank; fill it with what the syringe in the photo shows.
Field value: 0.1 mL
